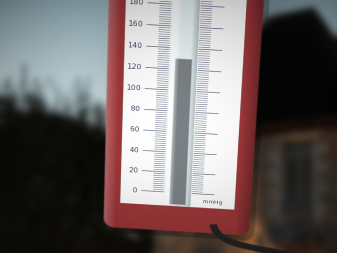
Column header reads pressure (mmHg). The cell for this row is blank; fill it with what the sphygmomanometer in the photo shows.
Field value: 130 mmHg
